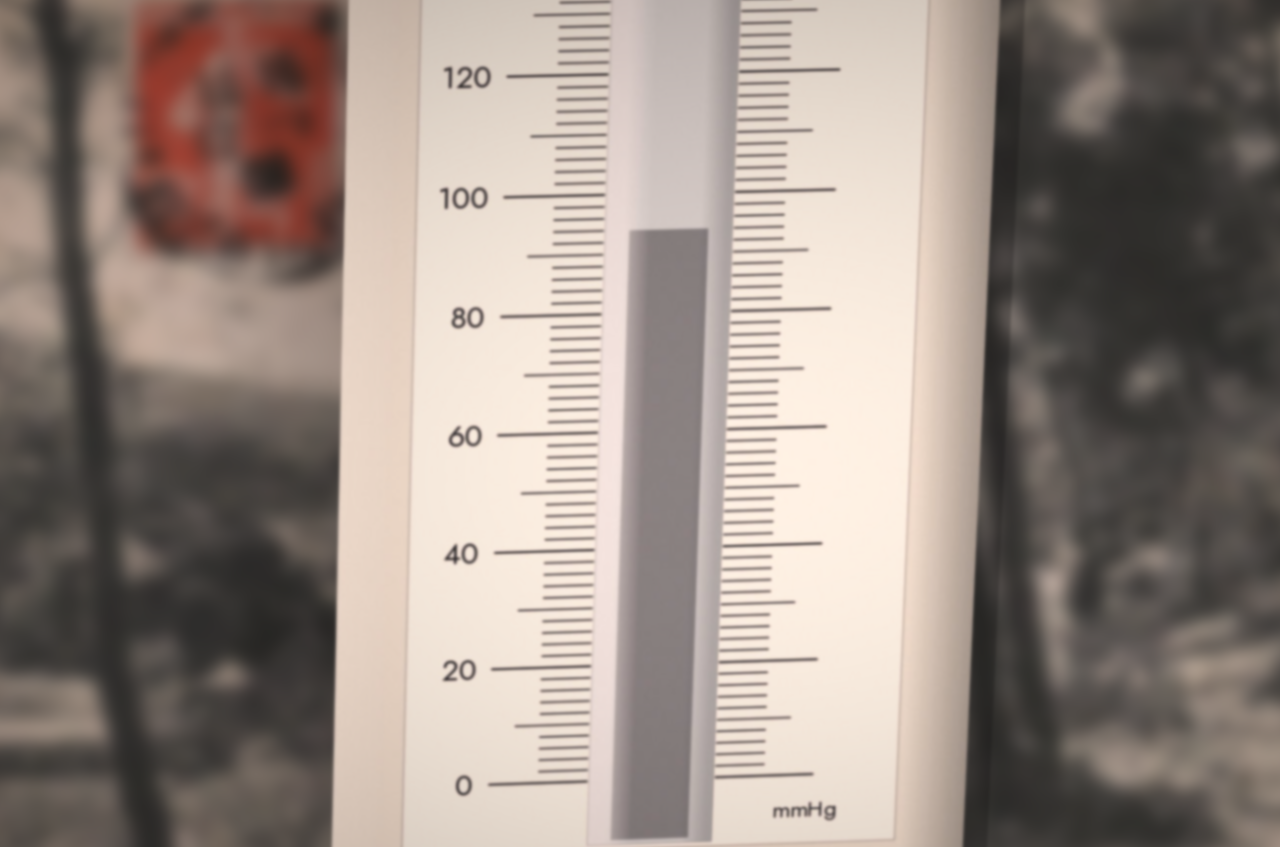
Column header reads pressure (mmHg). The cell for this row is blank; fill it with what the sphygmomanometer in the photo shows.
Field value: 94 mmHg
